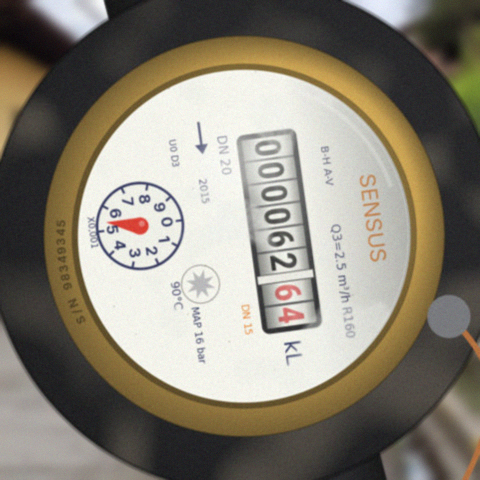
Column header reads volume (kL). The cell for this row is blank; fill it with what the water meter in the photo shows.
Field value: 62.645 kL
